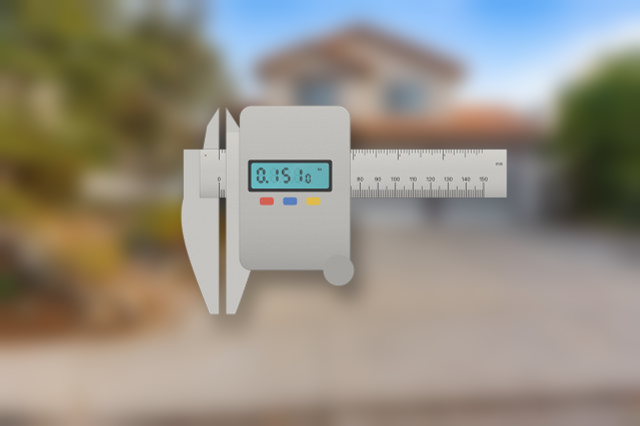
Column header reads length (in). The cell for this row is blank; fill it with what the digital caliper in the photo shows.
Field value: 0.1510 in
